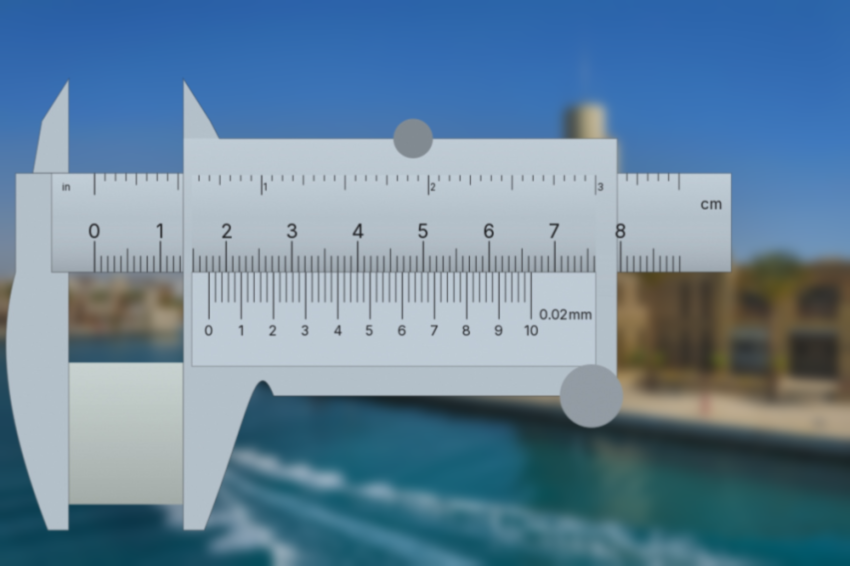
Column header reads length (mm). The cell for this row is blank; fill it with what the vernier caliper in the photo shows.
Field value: 17.4 mm
